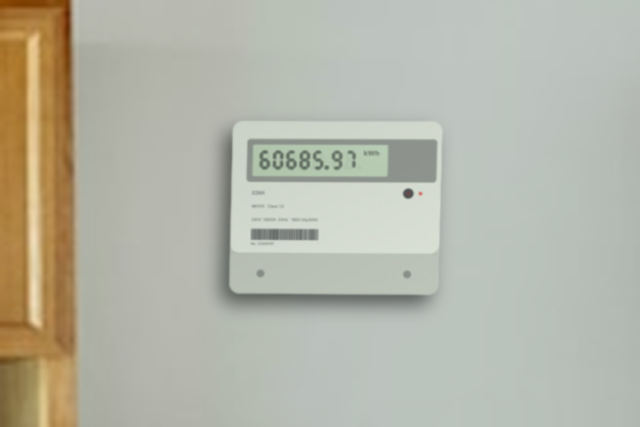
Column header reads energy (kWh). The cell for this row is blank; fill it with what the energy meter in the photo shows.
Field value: 60685.97 kWh
